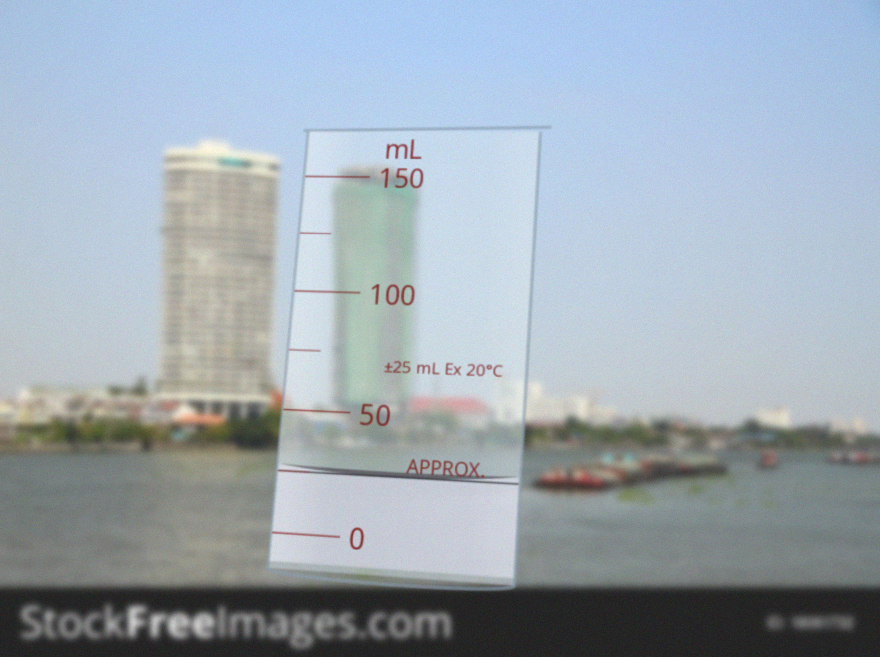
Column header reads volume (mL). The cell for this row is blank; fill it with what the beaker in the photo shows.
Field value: 25 mL
